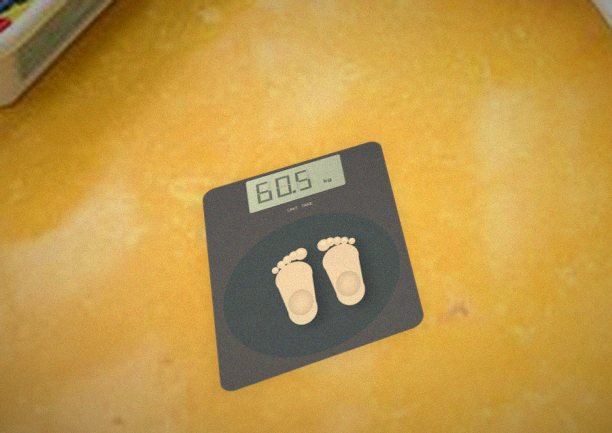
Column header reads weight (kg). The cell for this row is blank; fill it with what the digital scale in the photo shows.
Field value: 60.5 kg
